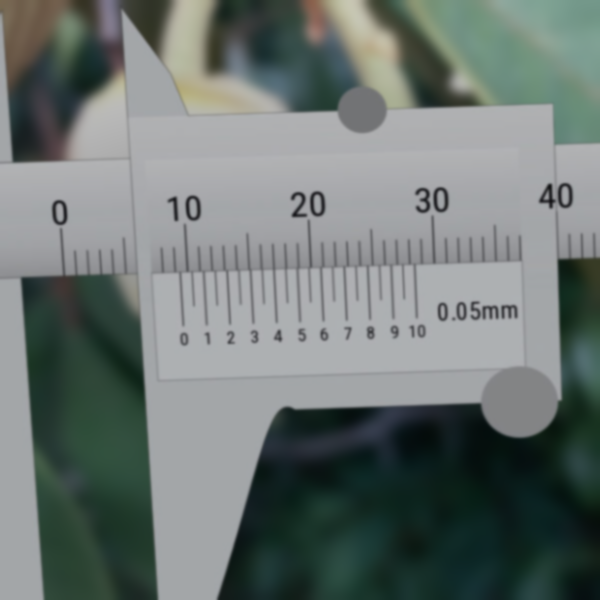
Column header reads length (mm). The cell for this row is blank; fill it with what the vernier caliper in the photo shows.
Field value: 9.4 mm
